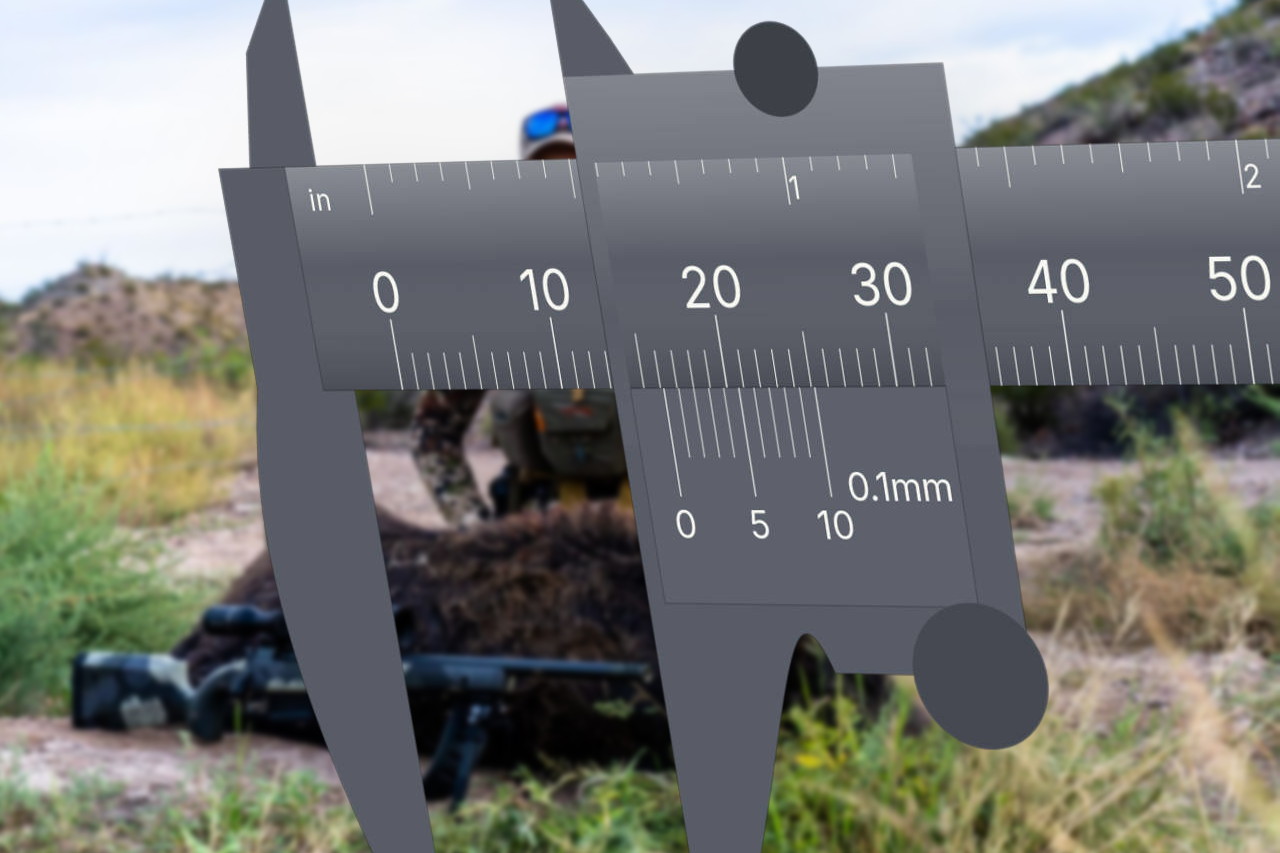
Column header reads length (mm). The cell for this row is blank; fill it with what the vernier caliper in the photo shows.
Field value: 16.2 mm
